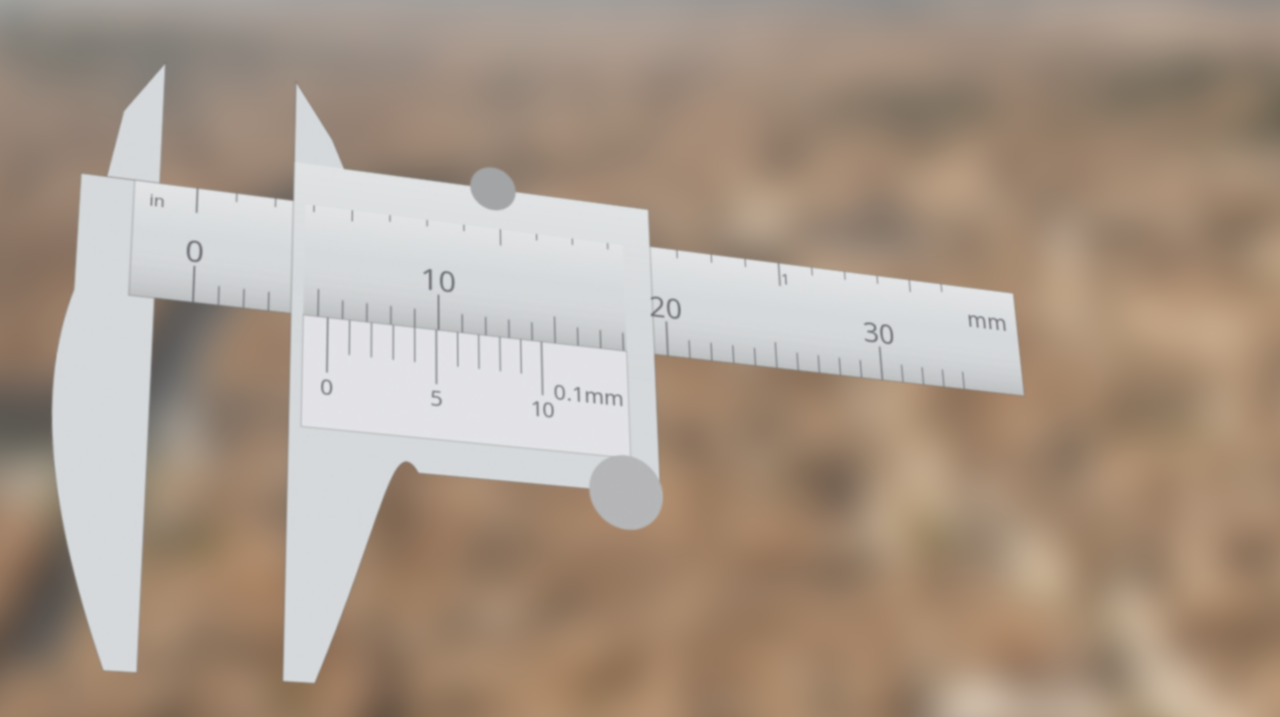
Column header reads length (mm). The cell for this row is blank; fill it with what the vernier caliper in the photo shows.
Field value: 5.4 mm
